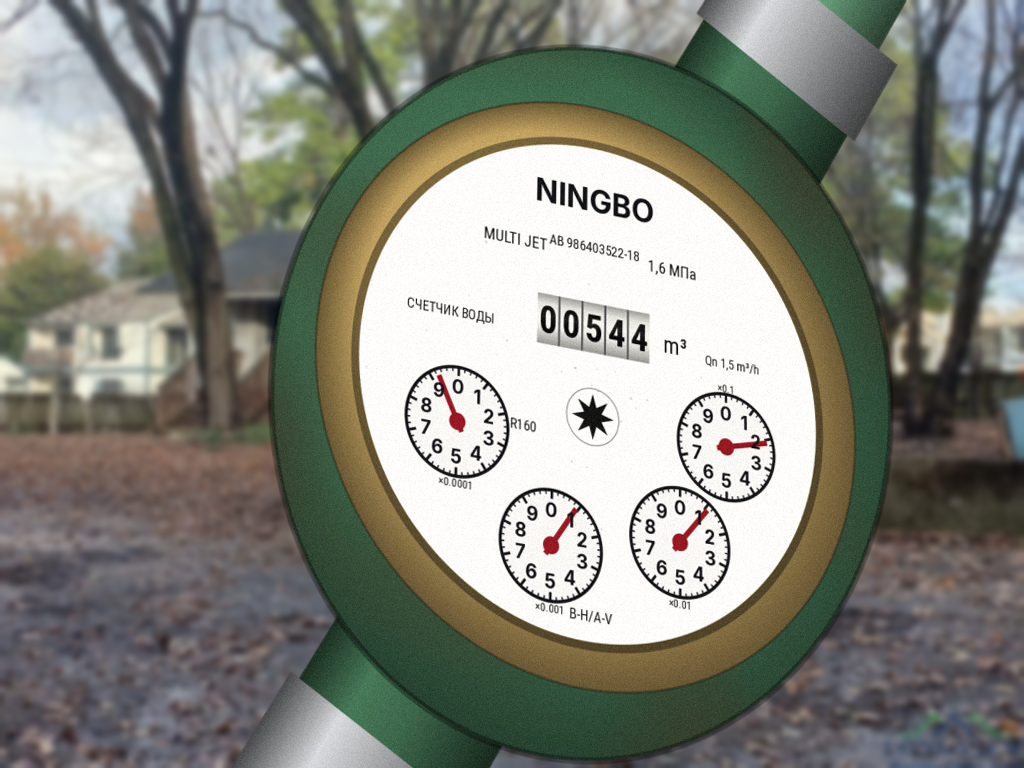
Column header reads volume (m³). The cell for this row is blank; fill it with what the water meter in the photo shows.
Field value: 544.2109 m³
